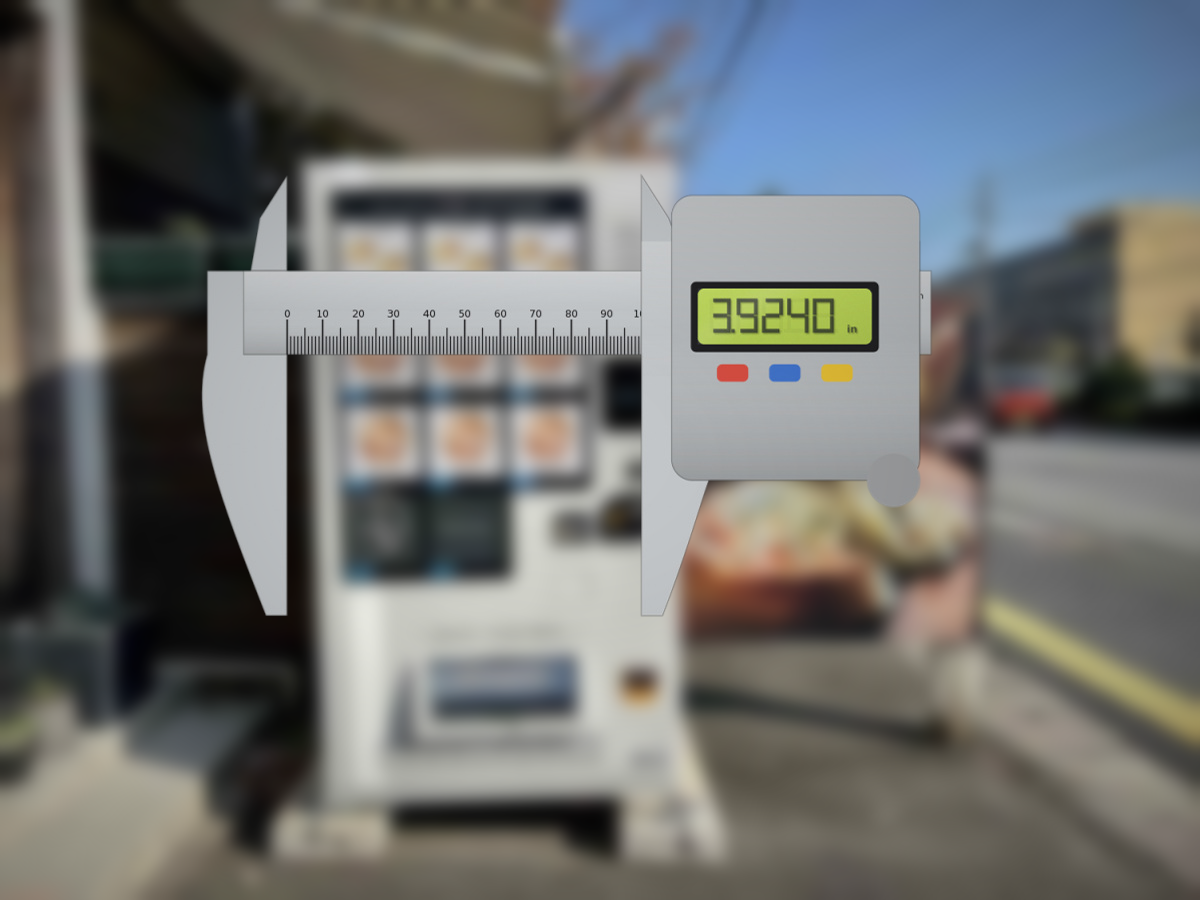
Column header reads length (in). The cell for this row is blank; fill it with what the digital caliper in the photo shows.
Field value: 3.9240 in
